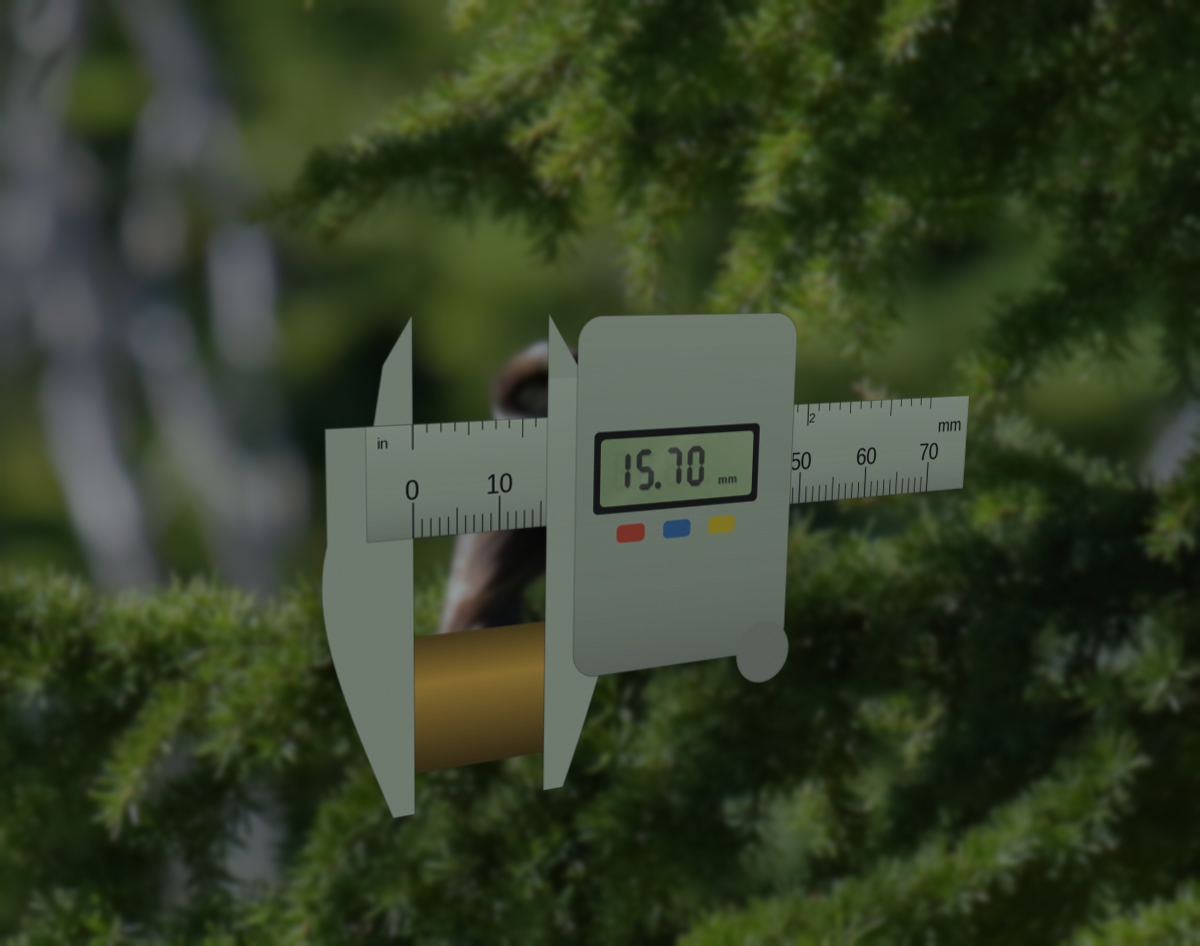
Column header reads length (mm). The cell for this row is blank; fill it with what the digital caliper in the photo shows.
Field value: 15.70 mm
